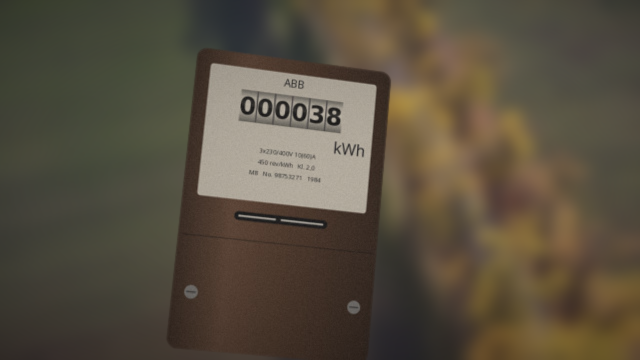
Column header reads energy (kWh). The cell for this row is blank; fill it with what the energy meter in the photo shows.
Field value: 38 kWh
